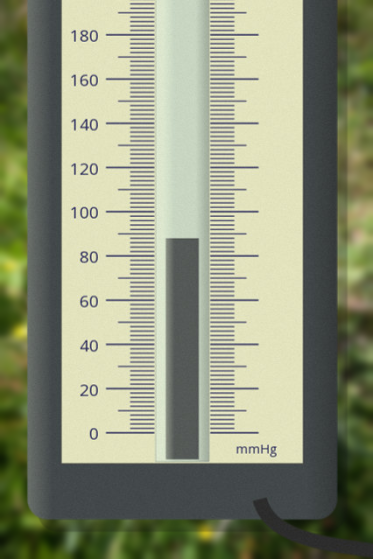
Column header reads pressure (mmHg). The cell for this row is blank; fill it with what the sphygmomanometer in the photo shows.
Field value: 88 mmHg
